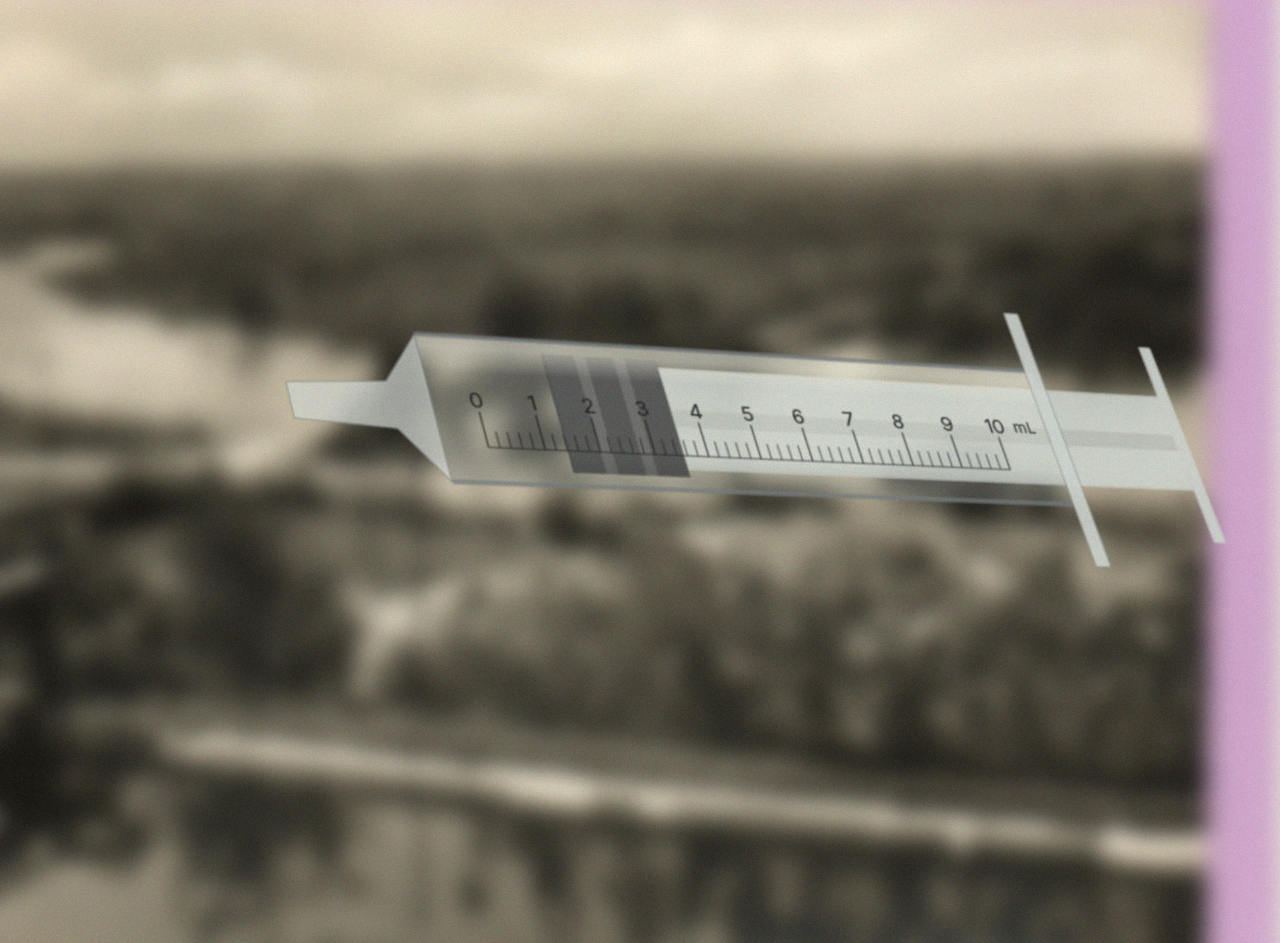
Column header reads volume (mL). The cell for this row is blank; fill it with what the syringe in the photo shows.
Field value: 1.4 mL
